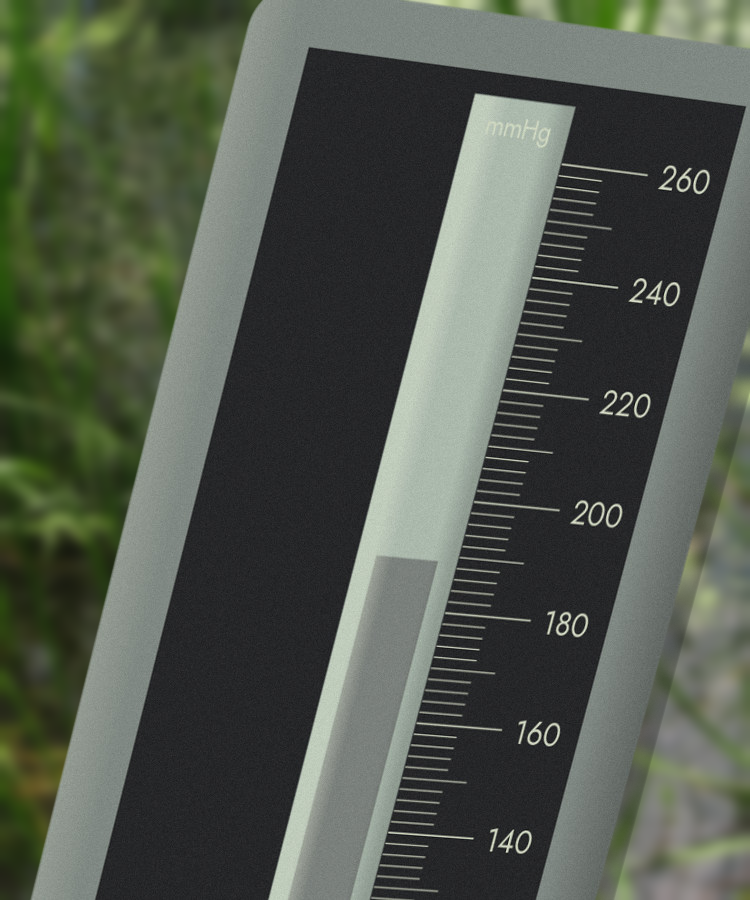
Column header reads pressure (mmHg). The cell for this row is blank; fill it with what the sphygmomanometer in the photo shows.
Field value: 189 mmHg
